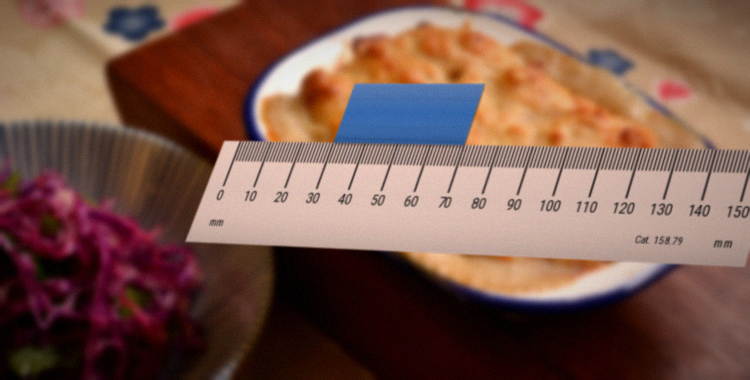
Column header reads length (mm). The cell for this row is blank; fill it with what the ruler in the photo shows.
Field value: 40 mm
